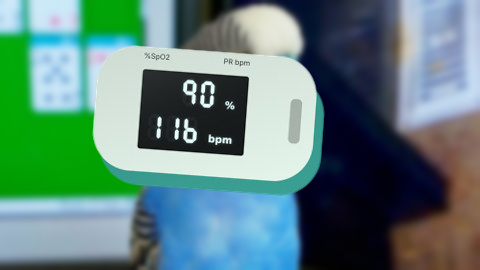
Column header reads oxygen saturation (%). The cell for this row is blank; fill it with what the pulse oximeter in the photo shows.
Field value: 90 %
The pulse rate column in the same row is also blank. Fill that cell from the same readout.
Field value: 116 bpm
